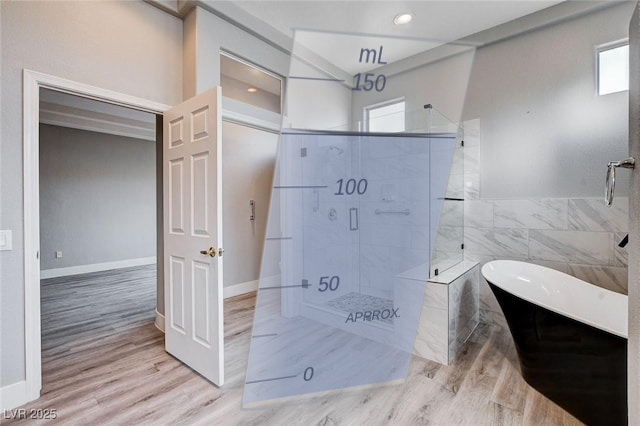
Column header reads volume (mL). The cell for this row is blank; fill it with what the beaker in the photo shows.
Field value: 125 mL
